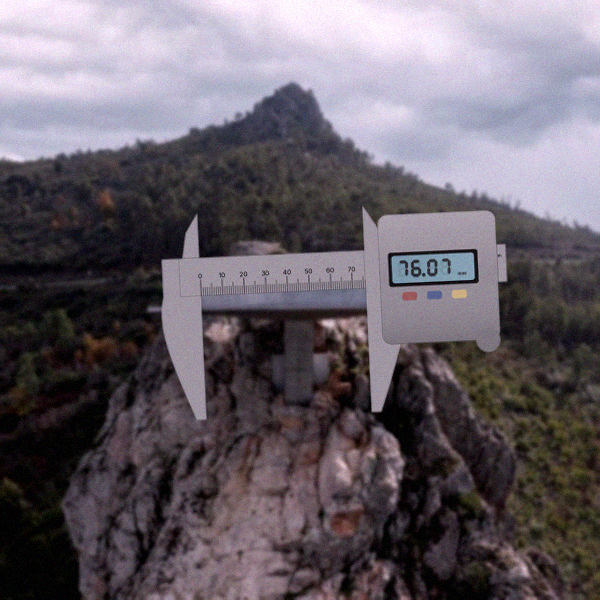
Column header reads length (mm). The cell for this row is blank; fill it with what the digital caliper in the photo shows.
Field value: 76.07 mm
